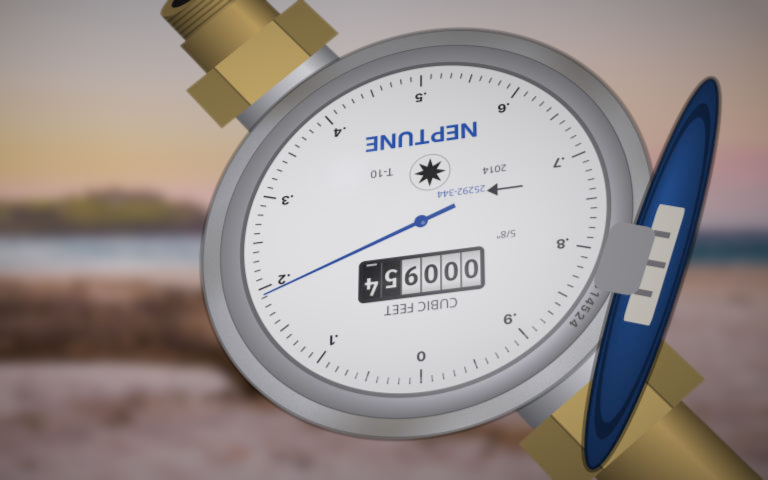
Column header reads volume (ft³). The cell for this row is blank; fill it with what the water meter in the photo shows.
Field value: 954.19 ft³
